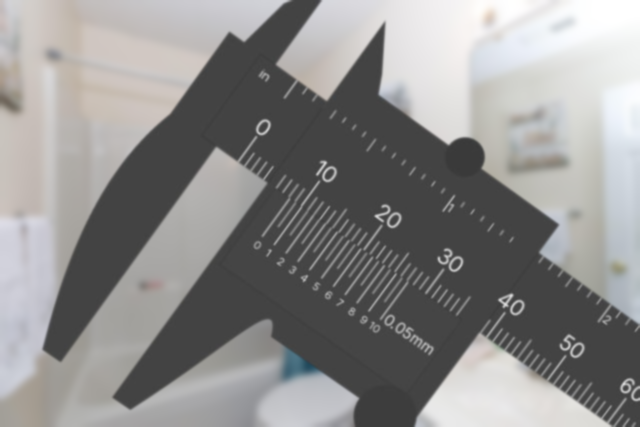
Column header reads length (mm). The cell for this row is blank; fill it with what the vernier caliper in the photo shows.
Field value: 8.2 mm
